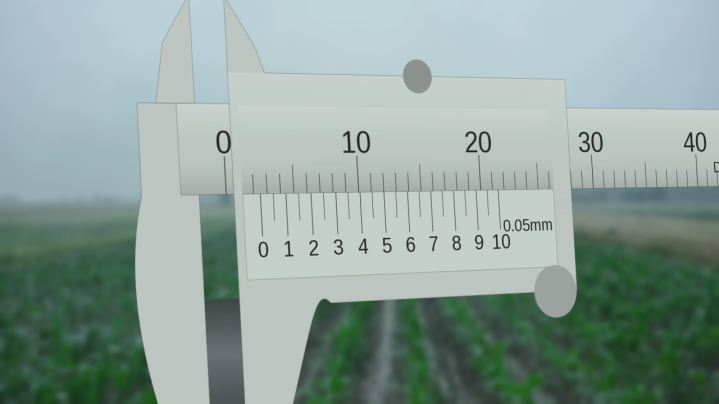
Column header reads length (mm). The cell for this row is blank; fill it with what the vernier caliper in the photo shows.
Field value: 2.5 mm
